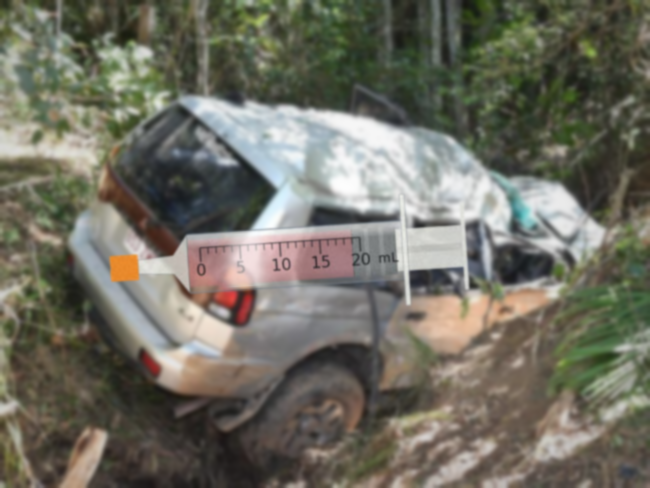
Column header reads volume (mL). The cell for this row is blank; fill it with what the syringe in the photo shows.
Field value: 19 mL
